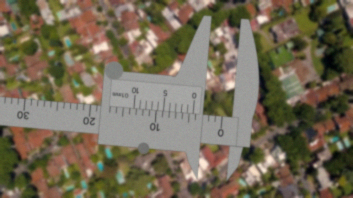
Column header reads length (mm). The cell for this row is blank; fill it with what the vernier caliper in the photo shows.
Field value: 4.4 mm
